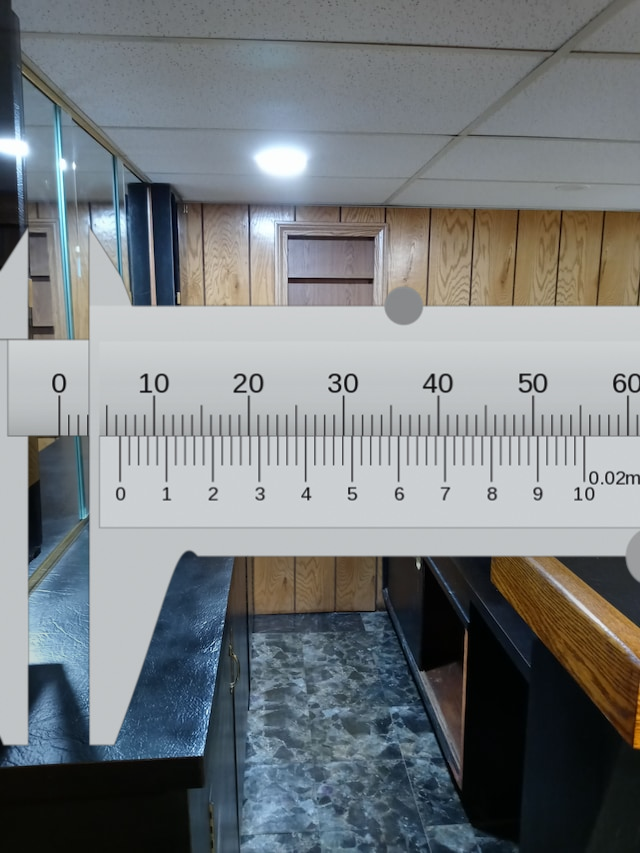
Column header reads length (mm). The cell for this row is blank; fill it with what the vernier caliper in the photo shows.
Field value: 6.4 mm
